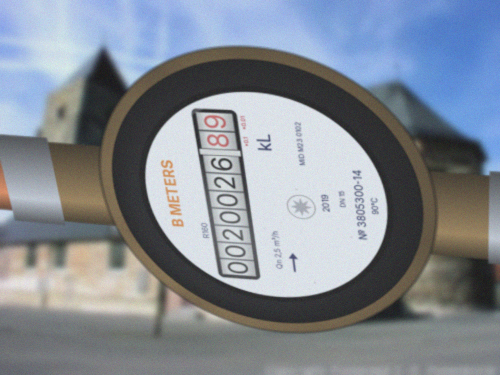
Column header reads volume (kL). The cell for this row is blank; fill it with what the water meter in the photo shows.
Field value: 20026.89 kL
